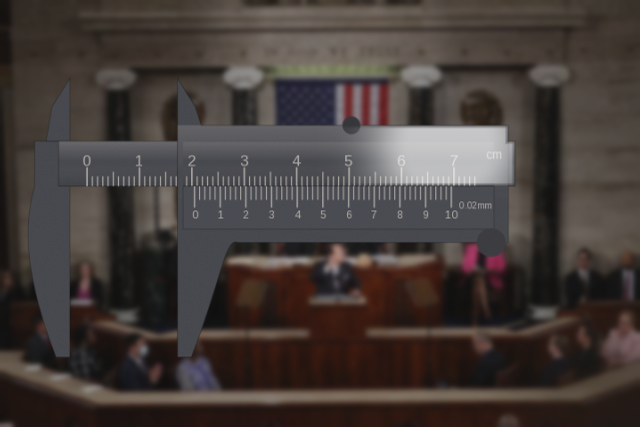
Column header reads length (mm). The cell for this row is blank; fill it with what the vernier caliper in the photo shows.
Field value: 20.5 mm
